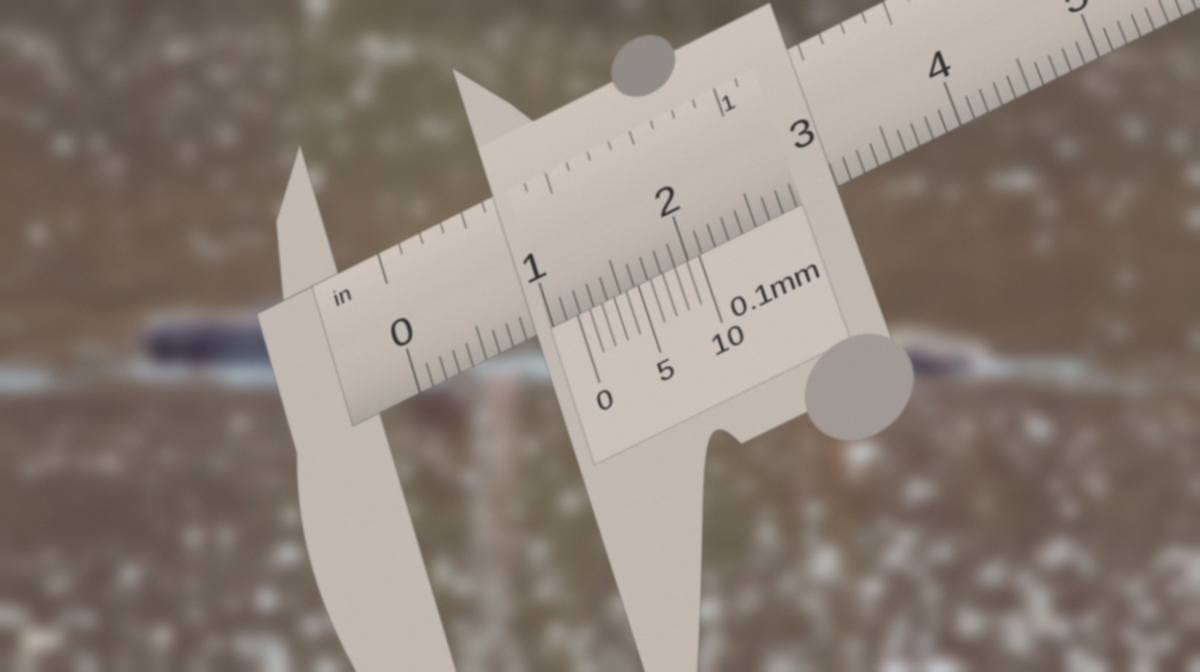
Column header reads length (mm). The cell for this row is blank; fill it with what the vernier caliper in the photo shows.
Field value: 11.8 mm
